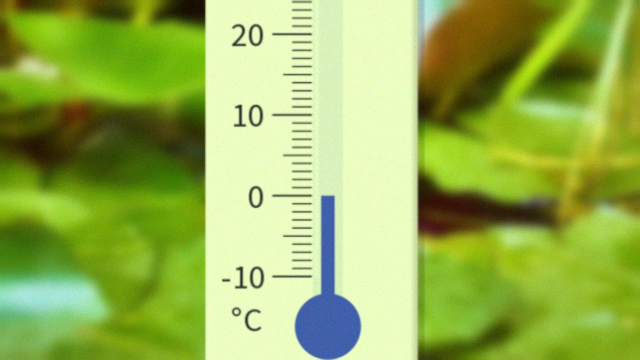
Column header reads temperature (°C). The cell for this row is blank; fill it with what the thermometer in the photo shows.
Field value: 0 °C
